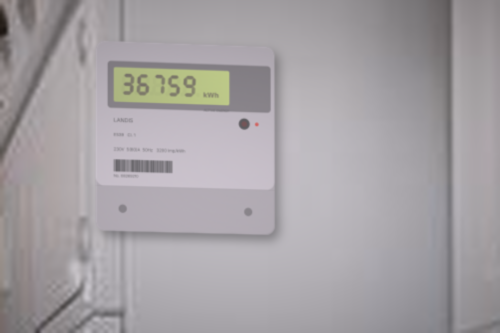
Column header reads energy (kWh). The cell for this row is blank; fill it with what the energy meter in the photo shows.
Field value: 36759 kWh
